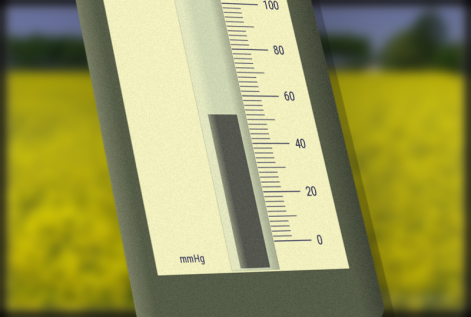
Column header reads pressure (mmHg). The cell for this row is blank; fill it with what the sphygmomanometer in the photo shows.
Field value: 52 mmHg
